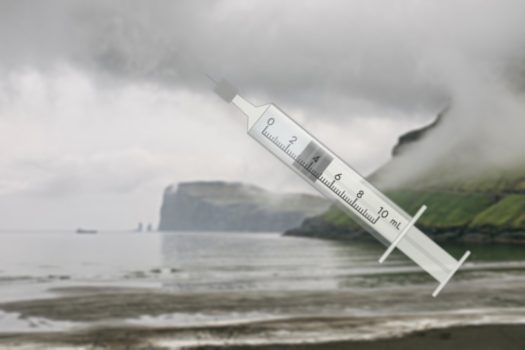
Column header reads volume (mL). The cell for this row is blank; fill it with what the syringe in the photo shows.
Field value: 3 mL
